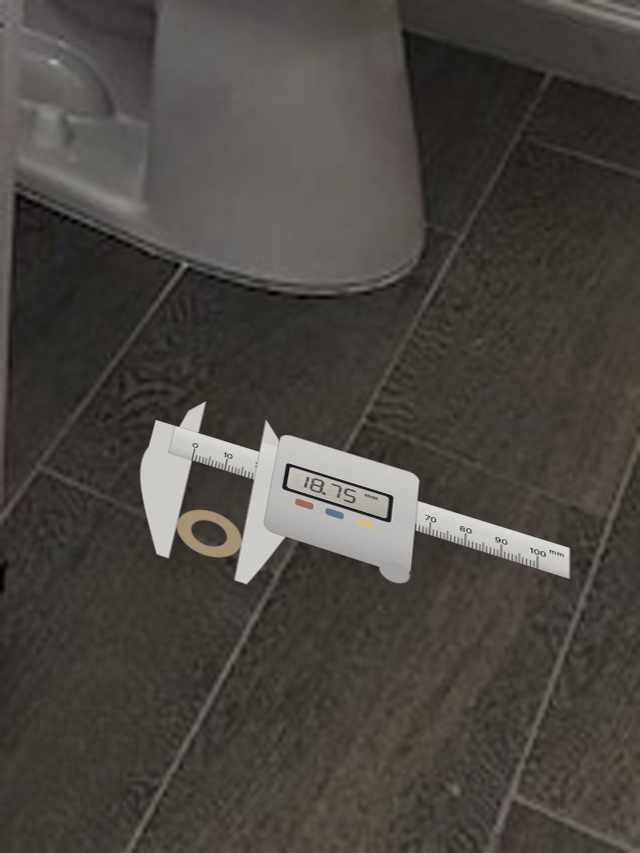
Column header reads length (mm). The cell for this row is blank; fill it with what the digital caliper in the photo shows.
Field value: 18.75 mm
